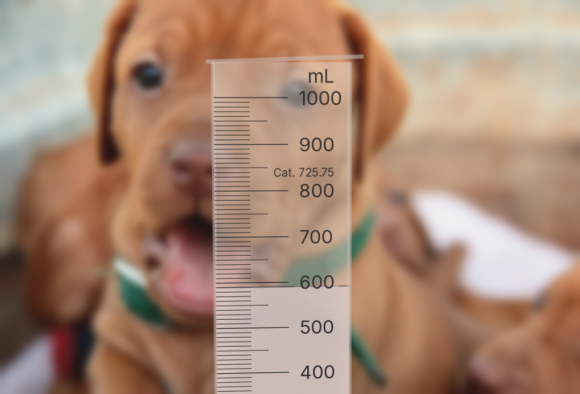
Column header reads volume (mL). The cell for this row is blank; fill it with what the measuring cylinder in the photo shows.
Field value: 590 mL
